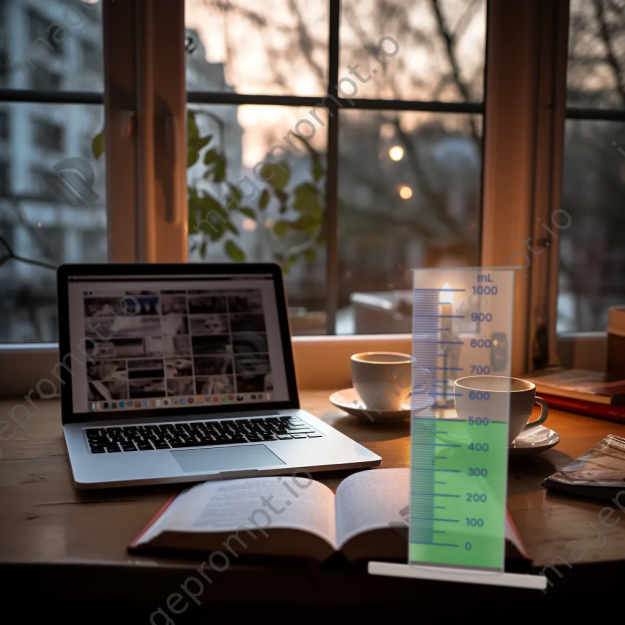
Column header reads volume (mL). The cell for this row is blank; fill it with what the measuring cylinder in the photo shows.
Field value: 500 mL
